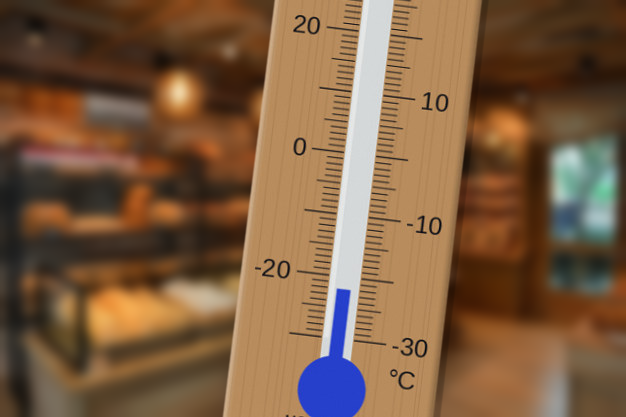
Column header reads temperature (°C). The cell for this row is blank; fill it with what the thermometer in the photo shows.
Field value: -22 °C
